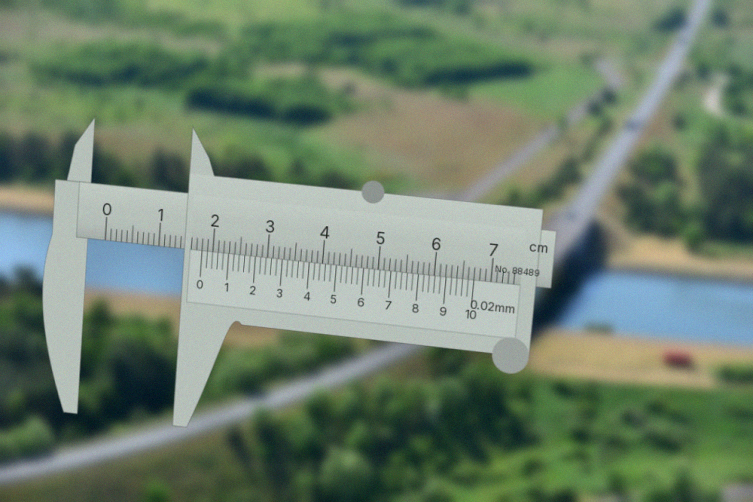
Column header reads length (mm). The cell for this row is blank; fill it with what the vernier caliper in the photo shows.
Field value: 18.0 mm
